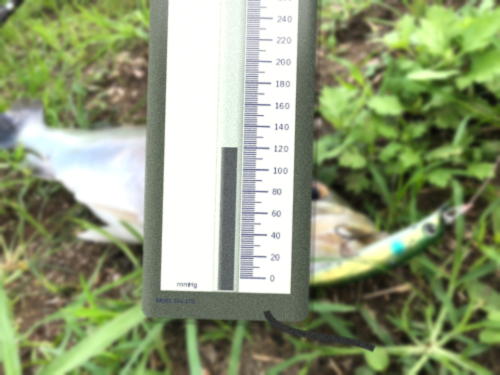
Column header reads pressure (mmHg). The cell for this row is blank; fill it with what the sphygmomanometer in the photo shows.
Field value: 120 mmHg
